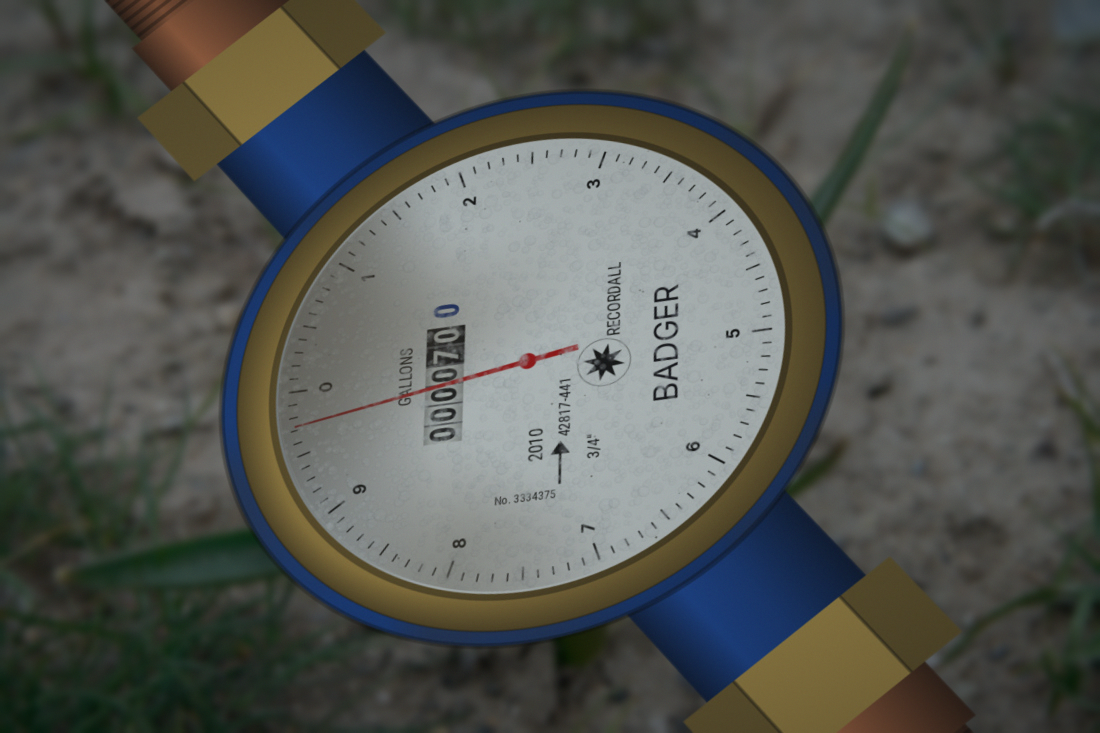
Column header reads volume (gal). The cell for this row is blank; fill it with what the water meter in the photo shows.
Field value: 699.7 gal
